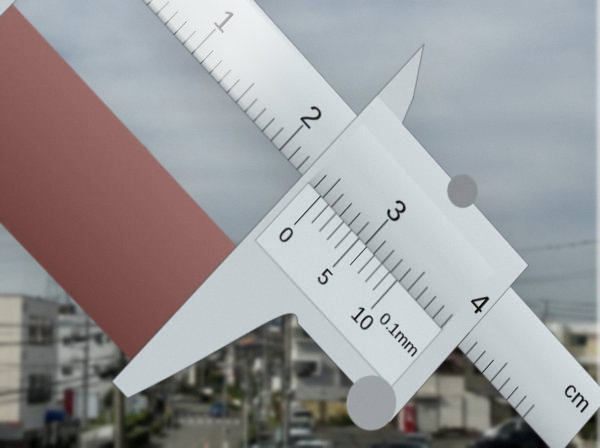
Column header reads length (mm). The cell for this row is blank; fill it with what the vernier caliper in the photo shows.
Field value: 24.8 mm
